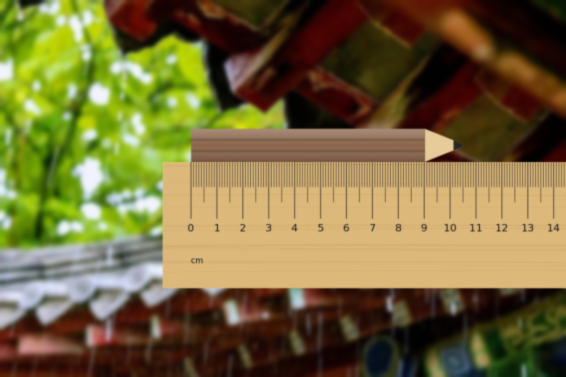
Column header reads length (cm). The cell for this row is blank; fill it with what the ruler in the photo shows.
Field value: 10.5 cm
